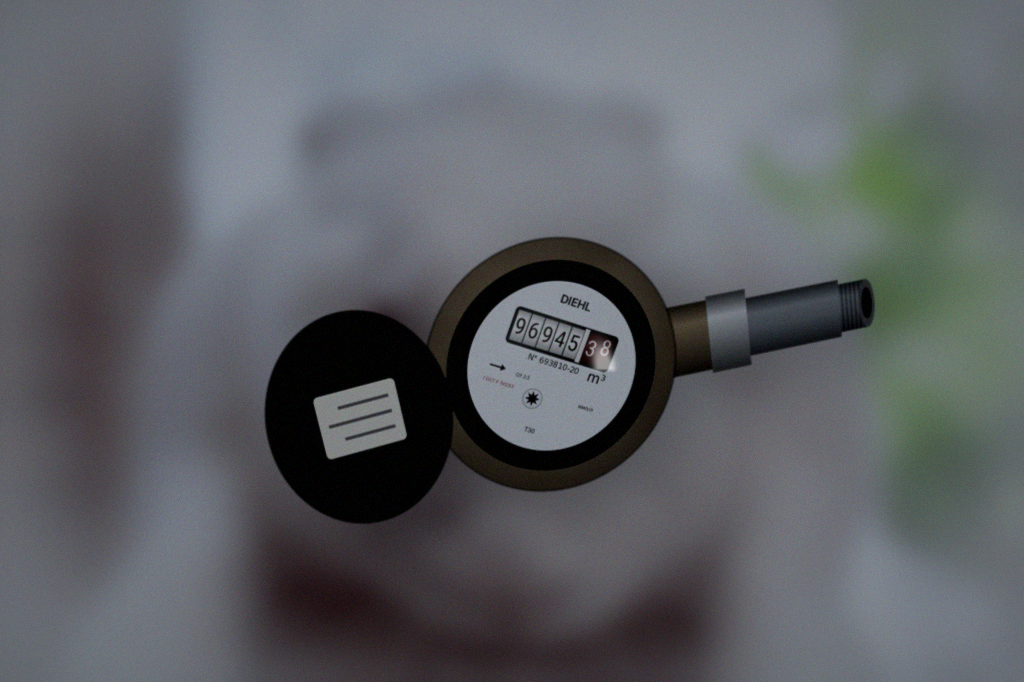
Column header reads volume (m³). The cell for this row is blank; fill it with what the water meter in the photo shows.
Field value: 96945.38 m³
